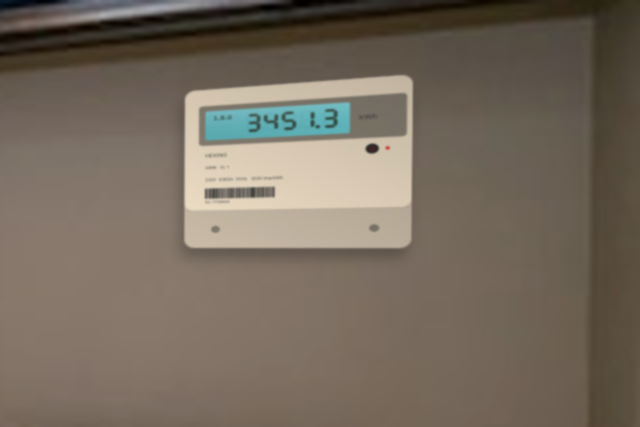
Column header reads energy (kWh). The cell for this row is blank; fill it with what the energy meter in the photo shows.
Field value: 3451.3 kWh
